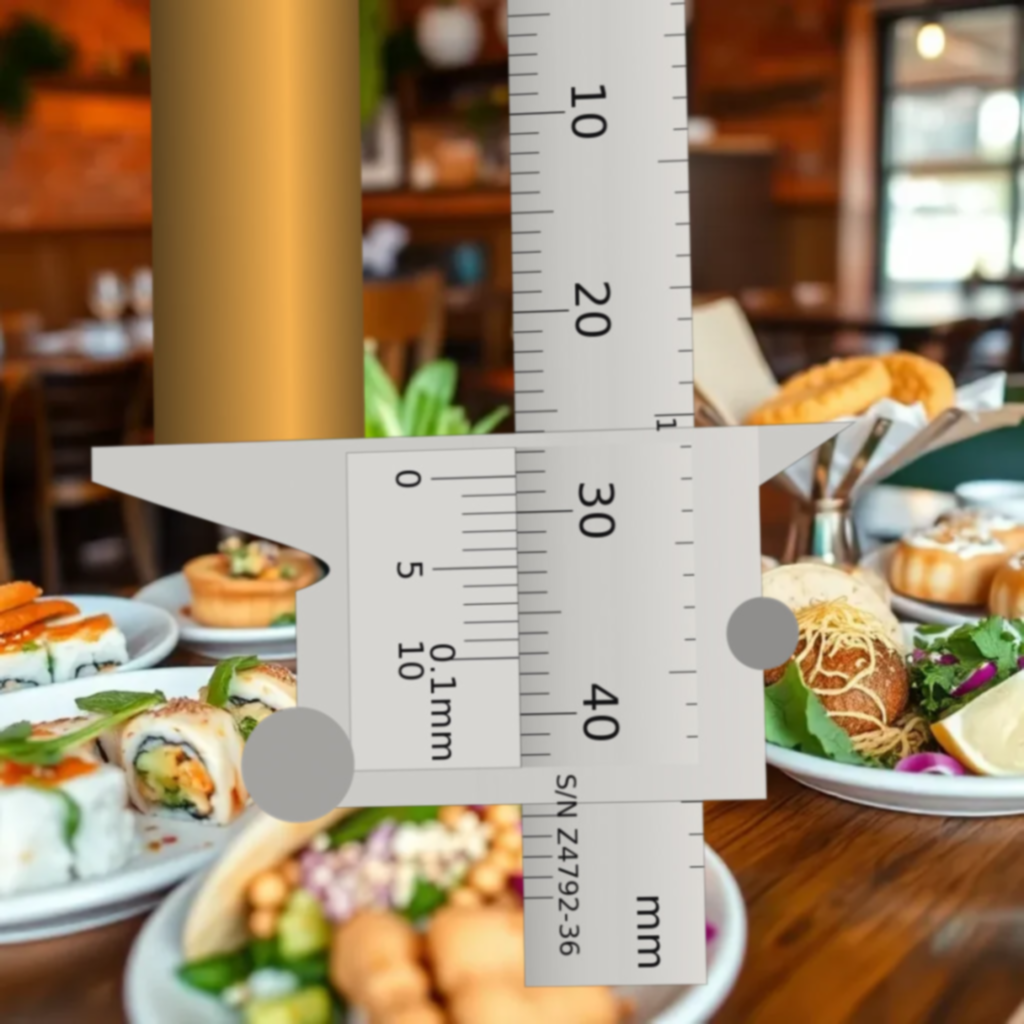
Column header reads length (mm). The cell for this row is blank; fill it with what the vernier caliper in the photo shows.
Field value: 28.2 mm
